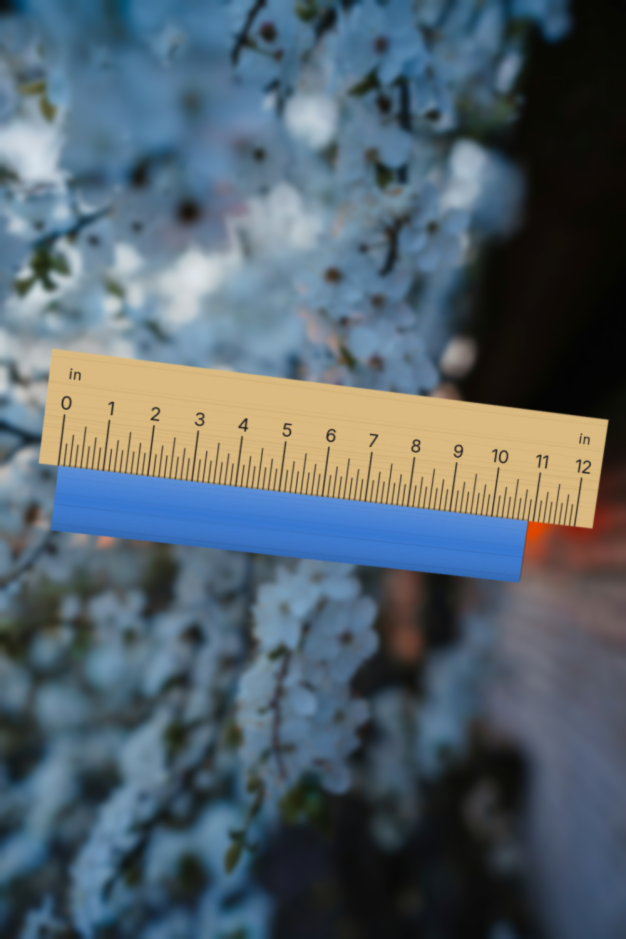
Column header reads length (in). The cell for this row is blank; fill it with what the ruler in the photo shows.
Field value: 10.875 in
